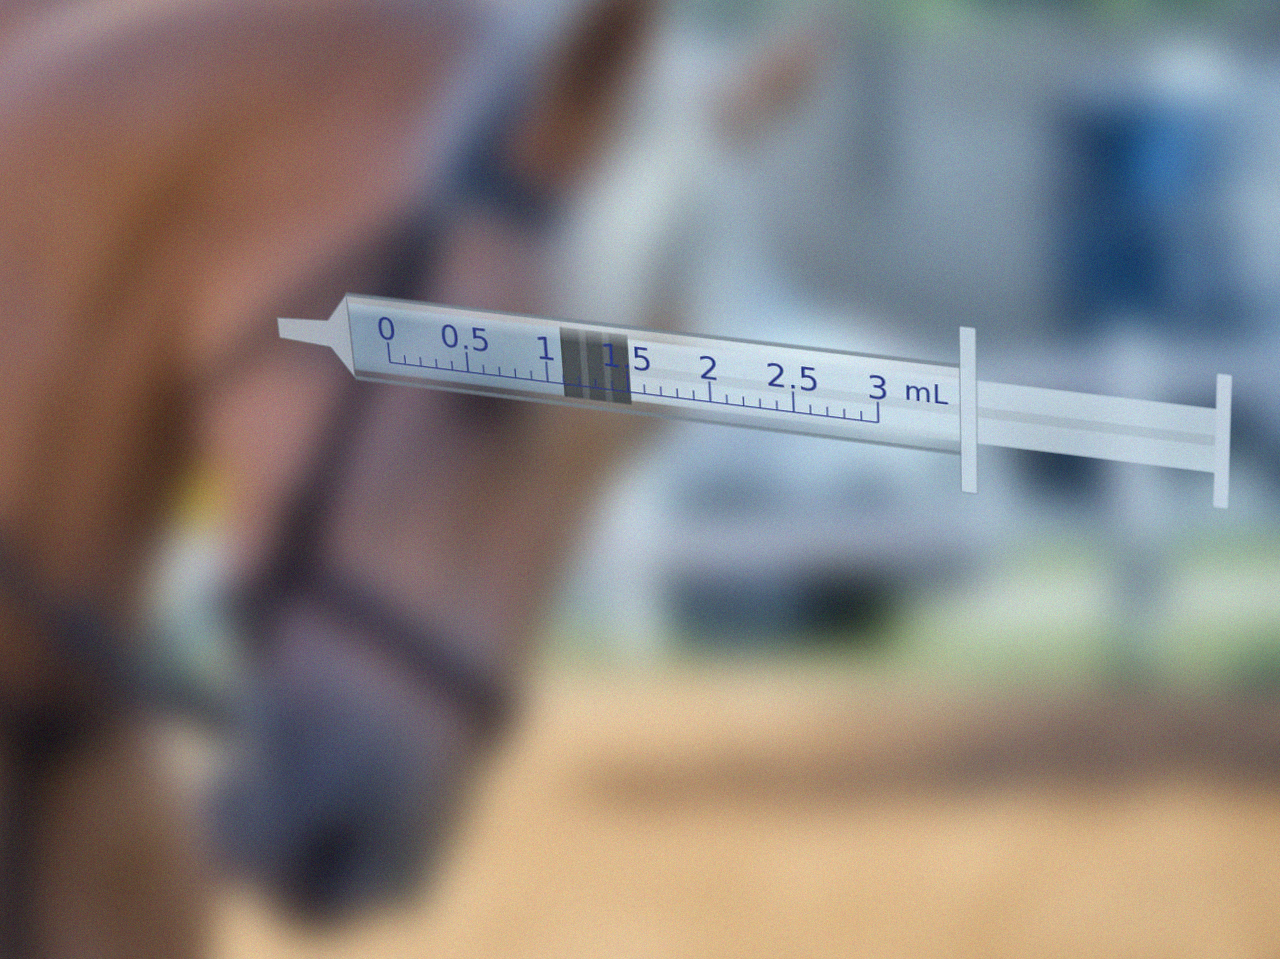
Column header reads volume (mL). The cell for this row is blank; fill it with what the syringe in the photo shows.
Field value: 1.1 mL
